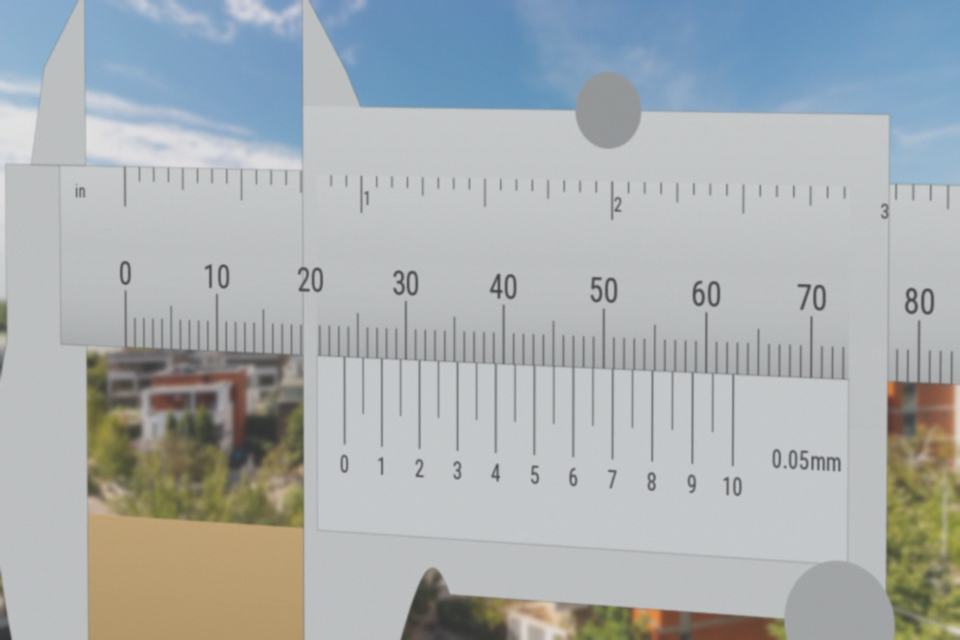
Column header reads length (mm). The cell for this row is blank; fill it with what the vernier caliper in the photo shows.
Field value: 23.6 mm
